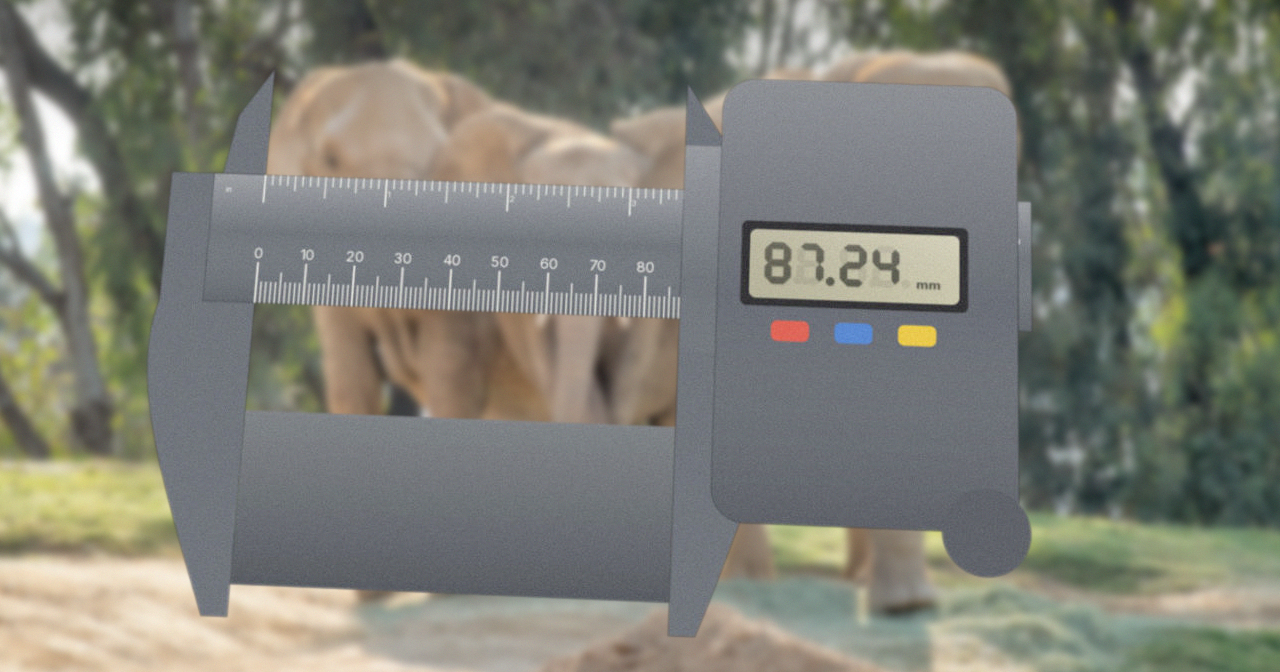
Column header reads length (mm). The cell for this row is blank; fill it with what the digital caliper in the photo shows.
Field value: 87.24 mm
